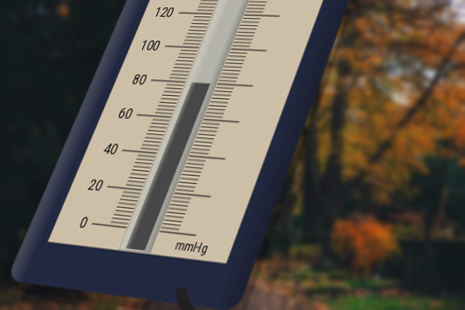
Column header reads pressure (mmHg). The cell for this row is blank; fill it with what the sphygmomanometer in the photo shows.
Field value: 80 mmHg
